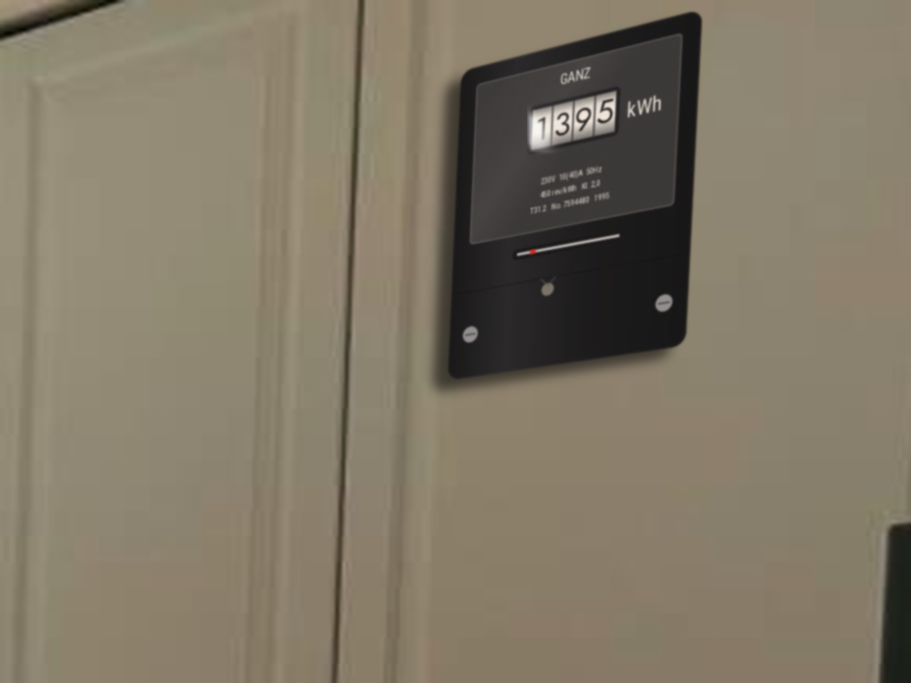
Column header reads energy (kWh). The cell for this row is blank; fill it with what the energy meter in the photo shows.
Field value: 1395 kWh
